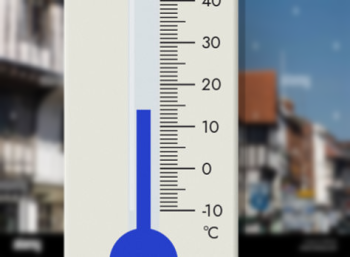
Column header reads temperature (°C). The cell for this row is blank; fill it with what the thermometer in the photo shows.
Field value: 14 °C
